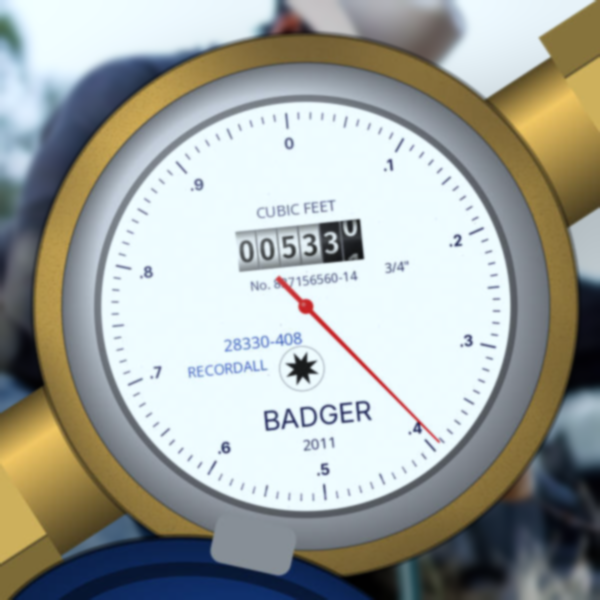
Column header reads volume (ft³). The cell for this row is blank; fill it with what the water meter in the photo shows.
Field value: 5330.39 ft³
